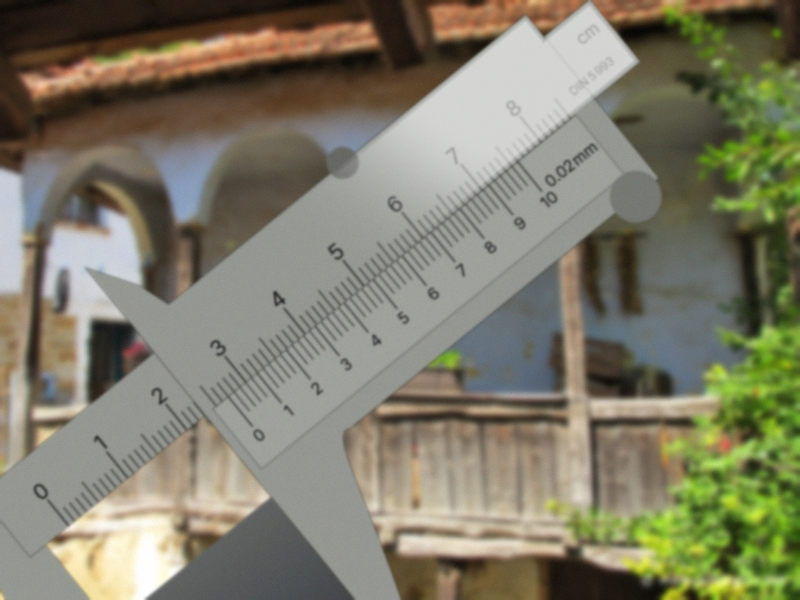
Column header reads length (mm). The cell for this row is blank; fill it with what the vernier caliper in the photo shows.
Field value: 27.0 mm
